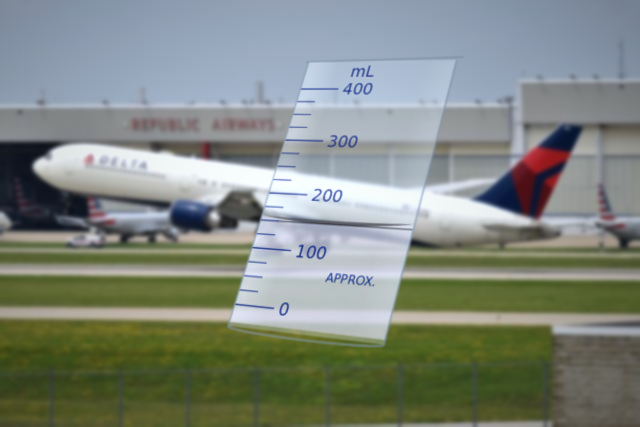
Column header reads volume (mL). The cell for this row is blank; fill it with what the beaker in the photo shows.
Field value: 150 mL
